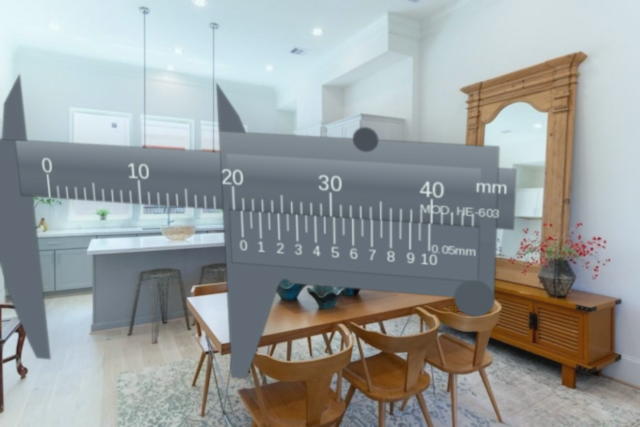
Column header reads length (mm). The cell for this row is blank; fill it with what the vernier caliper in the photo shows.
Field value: 20.8 mm
